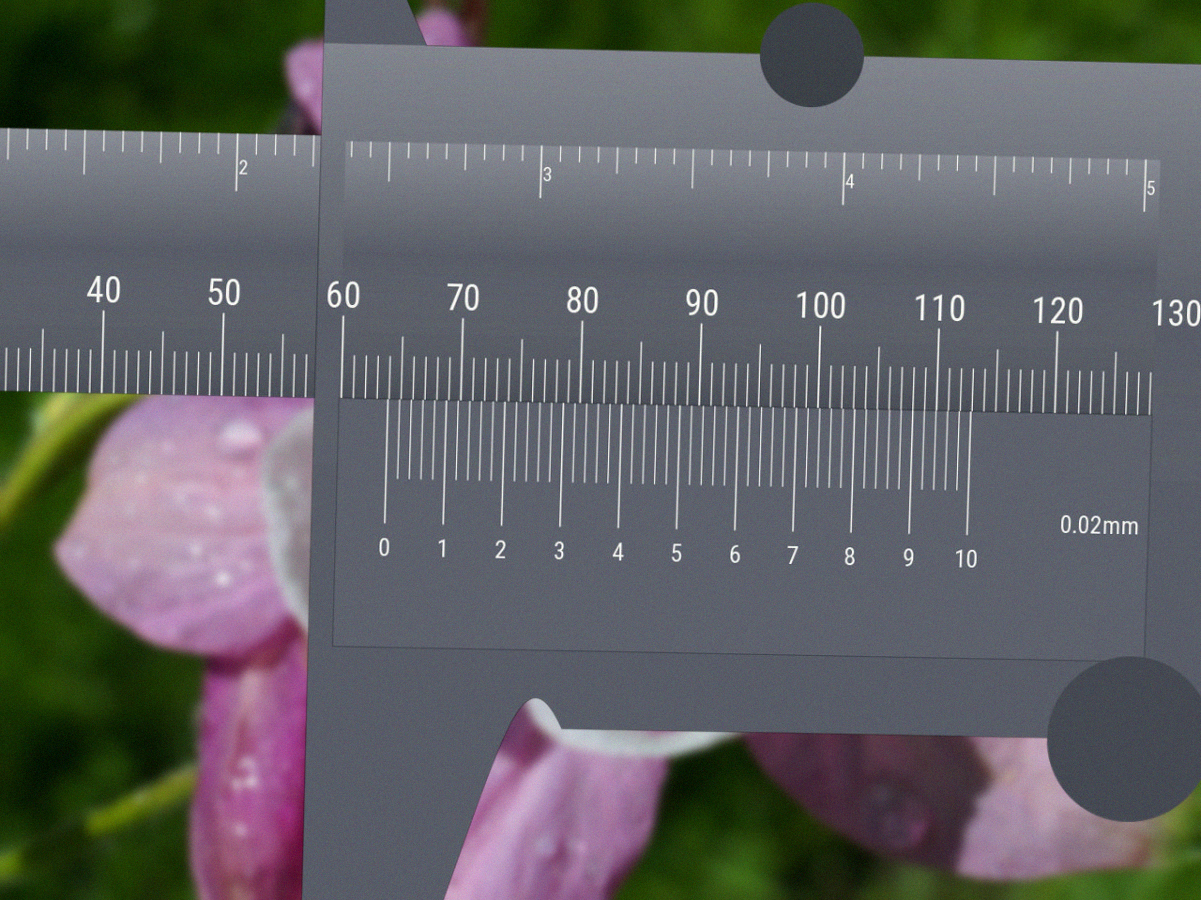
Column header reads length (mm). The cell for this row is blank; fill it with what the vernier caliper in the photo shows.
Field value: 63.9 mm
